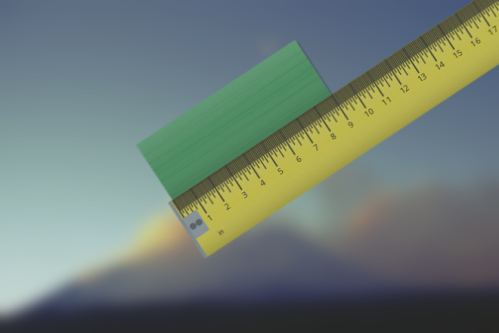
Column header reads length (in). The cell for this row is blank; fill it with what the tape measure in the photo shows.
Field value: 9 in
